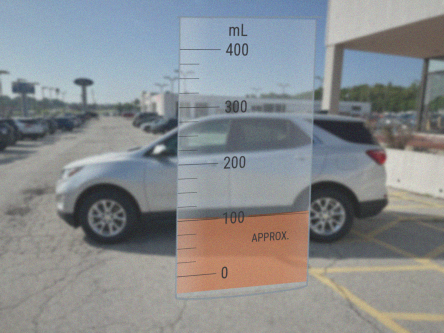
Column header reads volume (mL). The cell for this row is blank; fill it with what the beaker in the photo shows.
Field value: 100 mL
